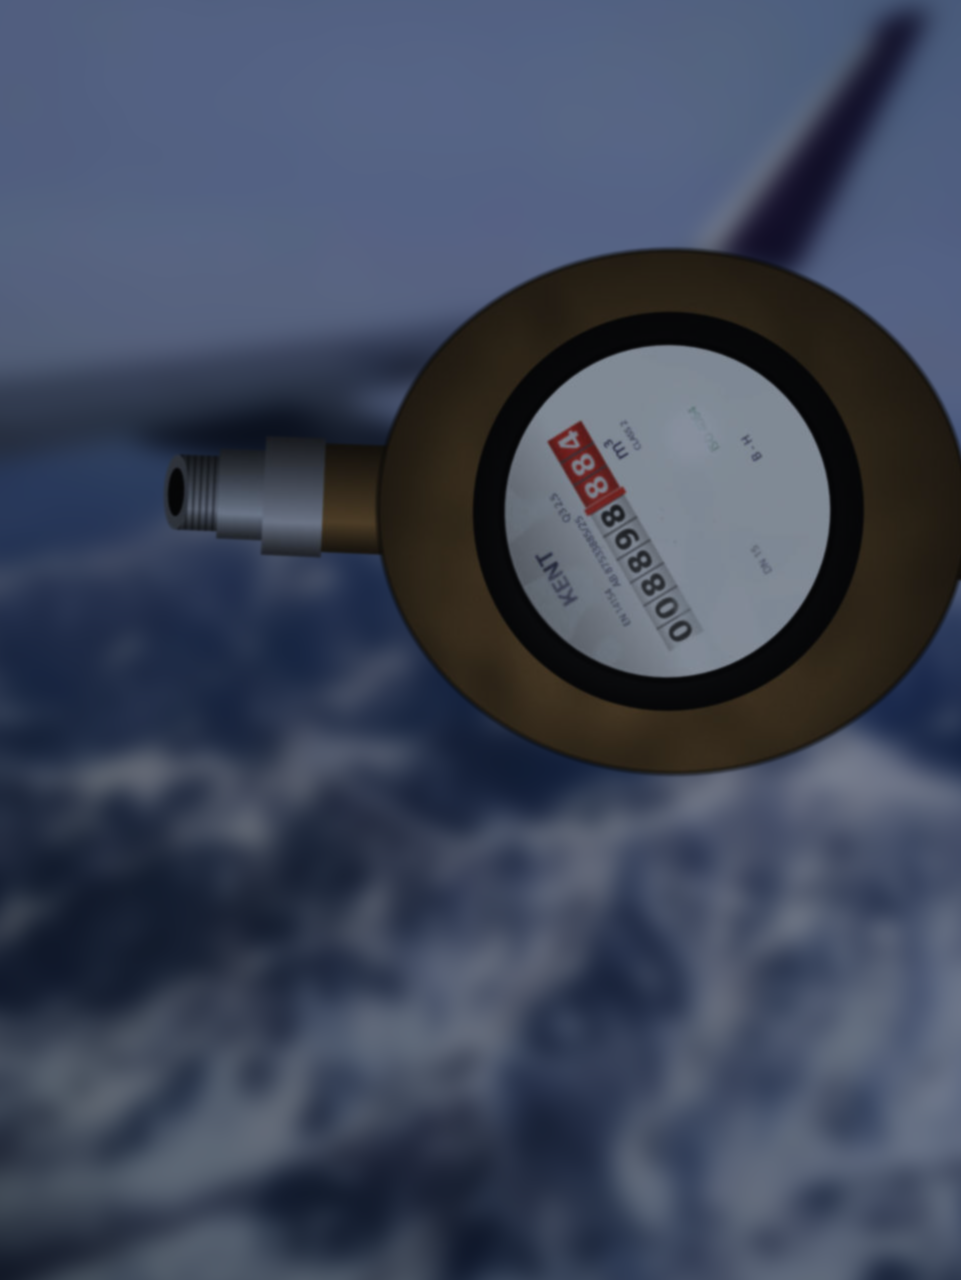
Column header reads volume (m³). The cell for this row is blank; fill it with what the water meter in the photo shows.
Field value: 8898.884 m³
